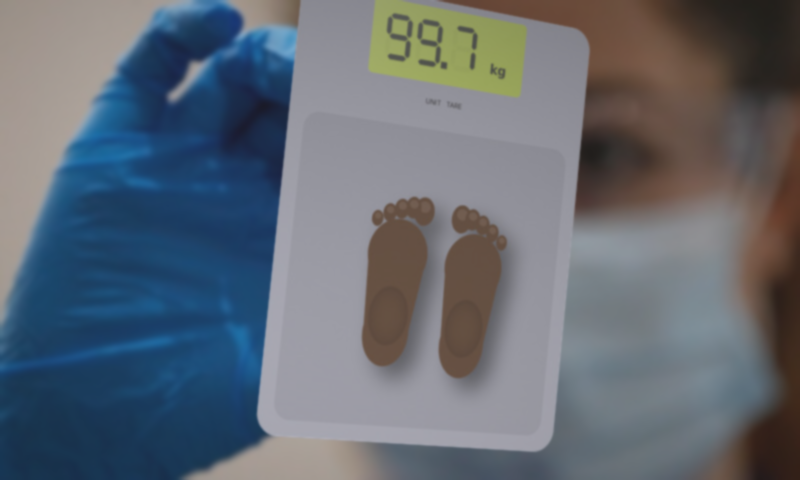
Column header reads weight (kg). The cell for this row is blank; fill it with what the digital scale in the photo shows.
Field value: 99.7 kg
